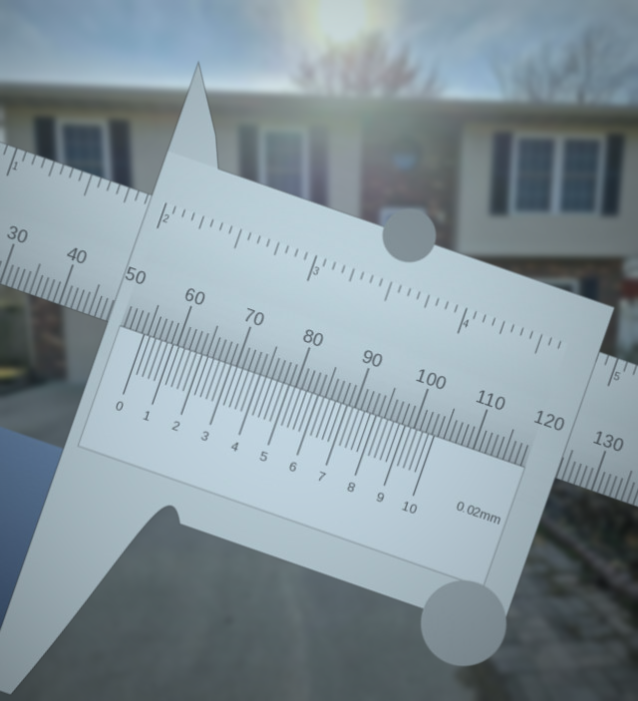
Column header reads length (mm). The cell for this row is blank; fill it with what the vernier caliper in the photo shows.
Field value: 54.4 mm
